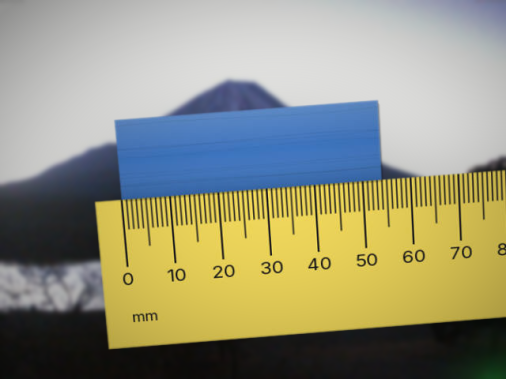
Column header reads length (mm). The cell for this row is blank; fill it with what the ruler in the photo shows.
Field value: 54 mm
